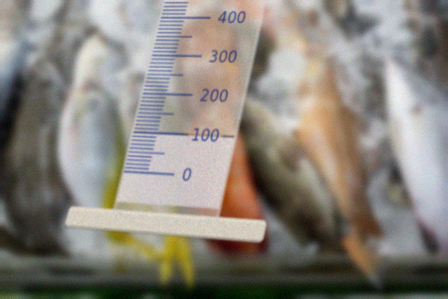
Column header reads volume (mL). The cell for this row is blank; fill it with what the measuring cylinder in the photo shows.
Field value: 100 mL
